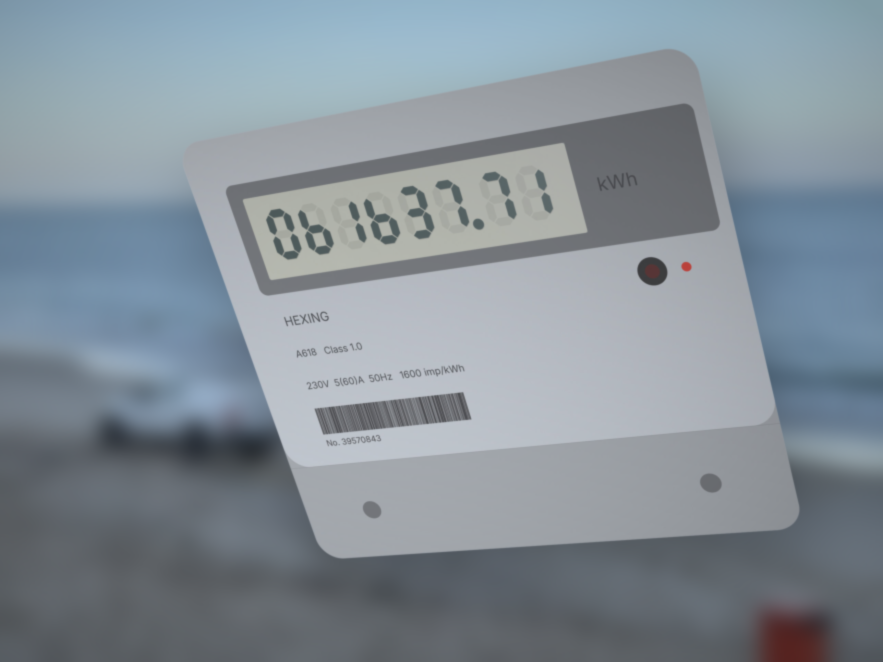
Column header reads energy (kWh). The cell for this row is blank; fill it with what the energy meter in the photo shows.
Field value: 61637.71 kWh
